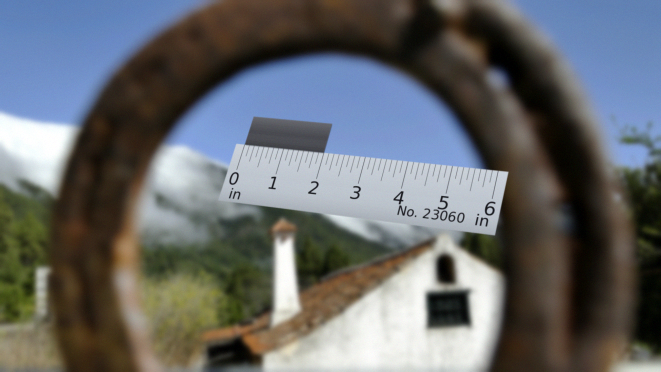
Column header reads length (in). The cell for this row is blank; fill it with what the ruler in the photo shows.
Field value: 2 in
